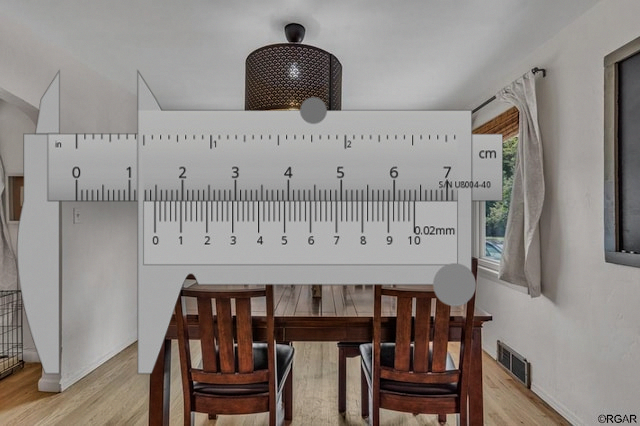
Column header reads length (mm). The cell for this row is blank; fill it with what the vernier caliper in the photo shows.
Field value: 14.8 mm
